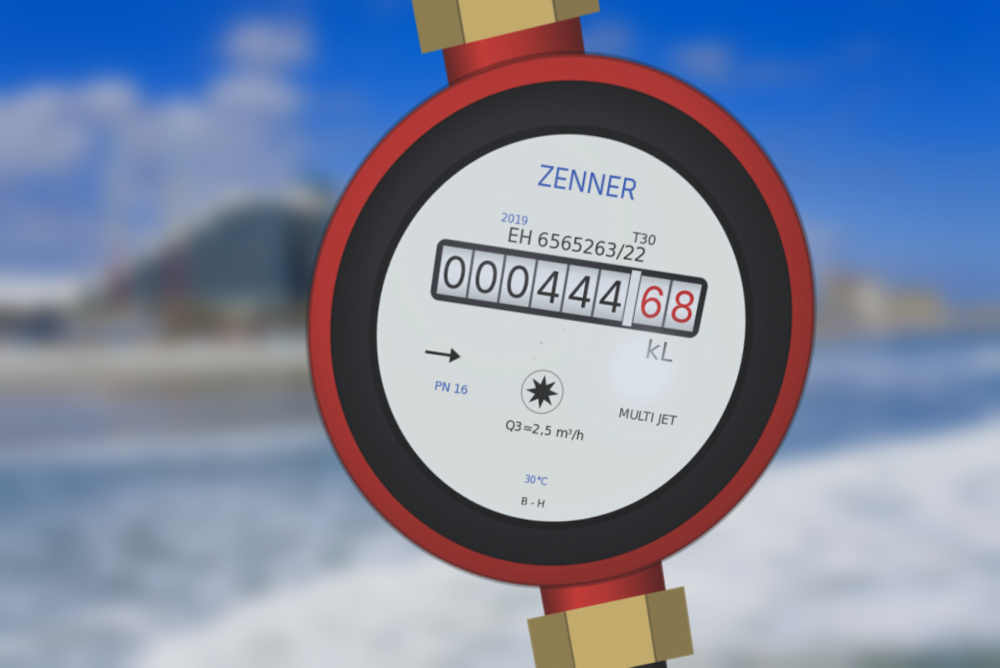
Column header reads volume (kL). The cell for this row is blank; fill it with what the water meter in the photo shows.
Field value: 444.68 kL
